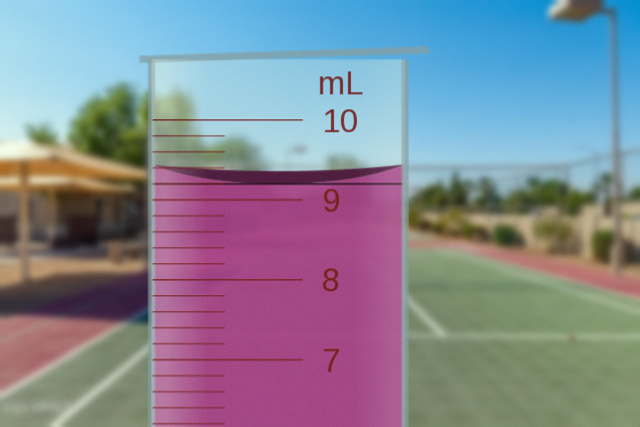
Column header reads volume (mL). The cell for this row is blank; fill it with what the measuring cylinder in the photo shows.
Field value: 9.2 mL
